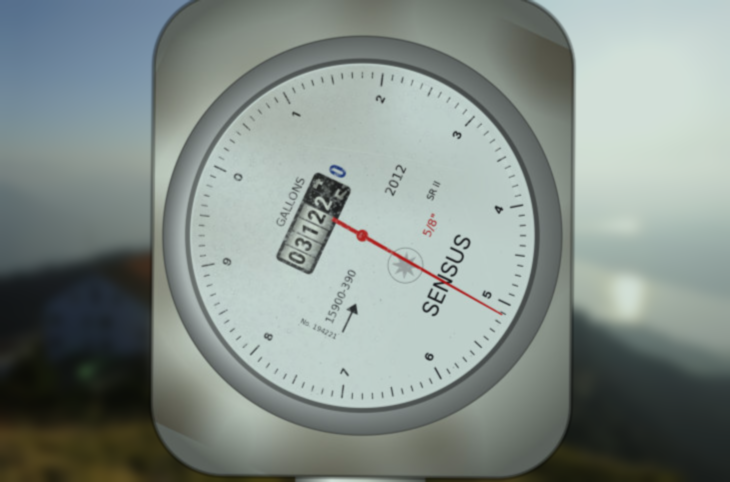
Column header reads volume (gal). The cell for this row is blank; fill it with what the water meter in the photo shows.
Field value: 312245.1 gal
